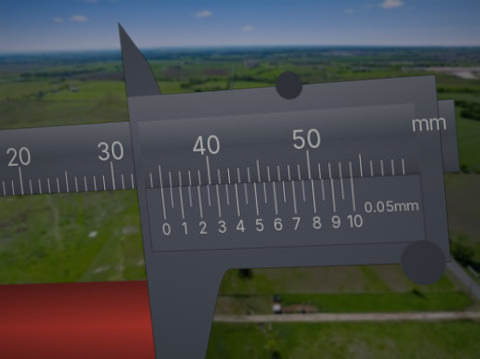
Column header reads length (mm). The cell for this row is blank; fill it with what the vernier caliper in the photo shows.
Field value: 35.0 mm
